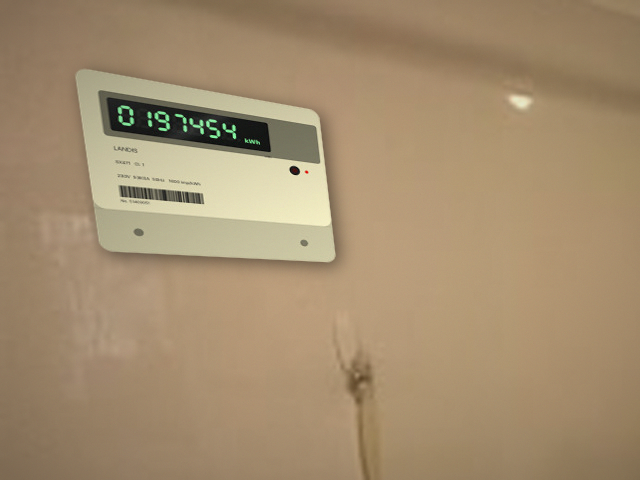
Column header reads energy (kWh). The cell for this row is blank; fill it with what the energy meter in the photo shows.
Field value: 197454 kWh
